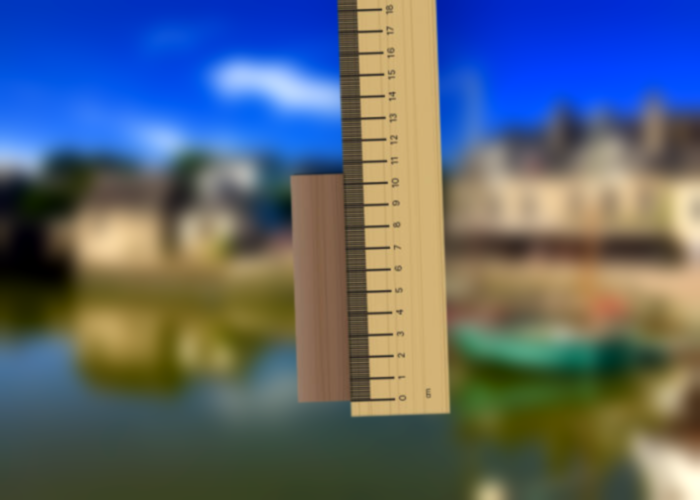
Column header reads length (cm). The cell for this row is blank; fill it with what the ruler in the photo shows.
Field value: 10.5 cm
